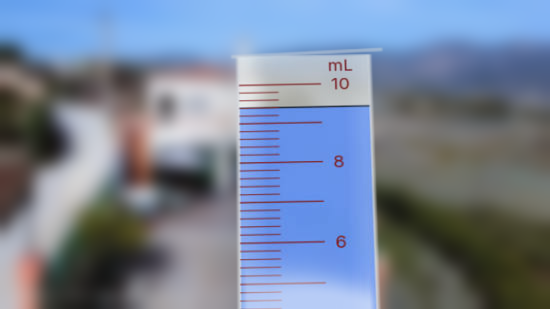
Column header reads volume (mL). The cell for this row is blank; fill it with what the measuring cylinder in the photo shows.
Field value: 9.4 mL
